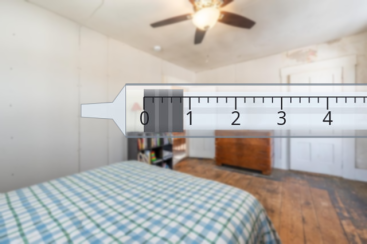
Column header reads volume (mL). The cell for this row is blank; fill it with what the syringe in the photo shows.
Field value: 0 mL
